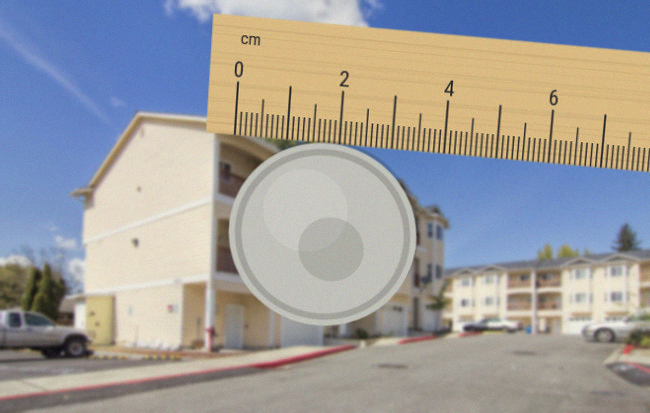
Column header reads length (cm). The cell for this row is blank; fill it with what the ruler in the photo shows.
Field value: 3.6 cm
